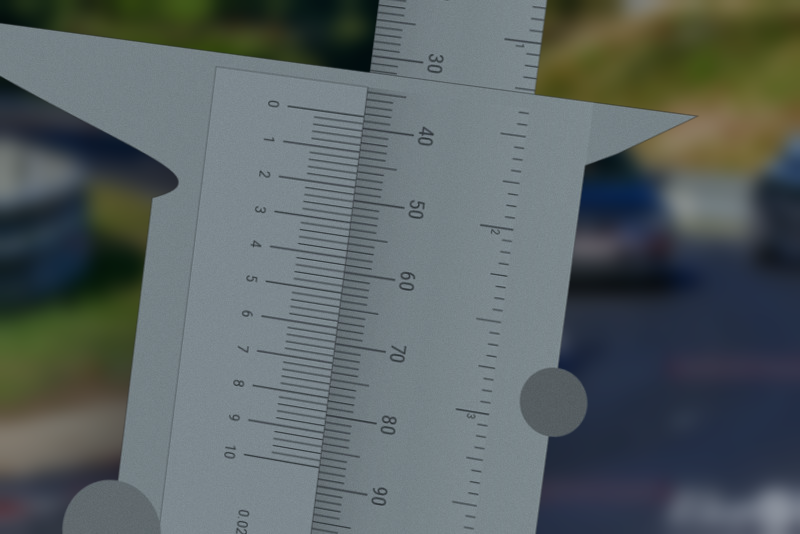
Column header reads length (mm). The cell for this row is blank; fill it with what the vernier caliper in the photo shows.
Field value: 38.4 mm
